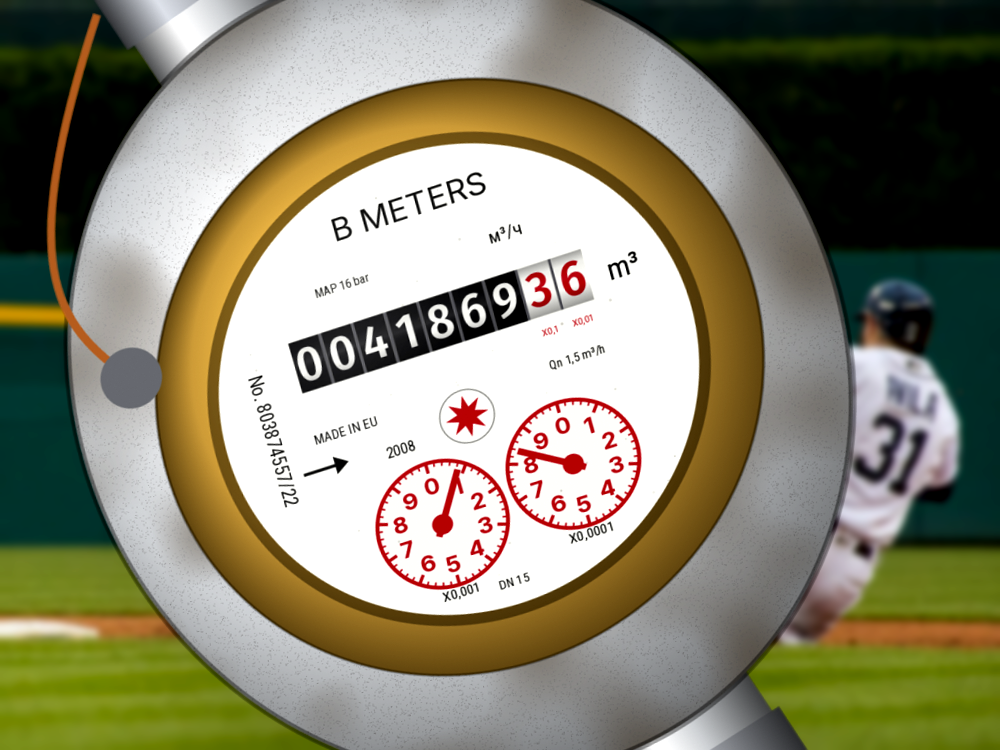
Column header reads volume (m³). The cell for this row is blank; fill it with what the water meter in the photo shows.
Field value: 41869.3608 m³
